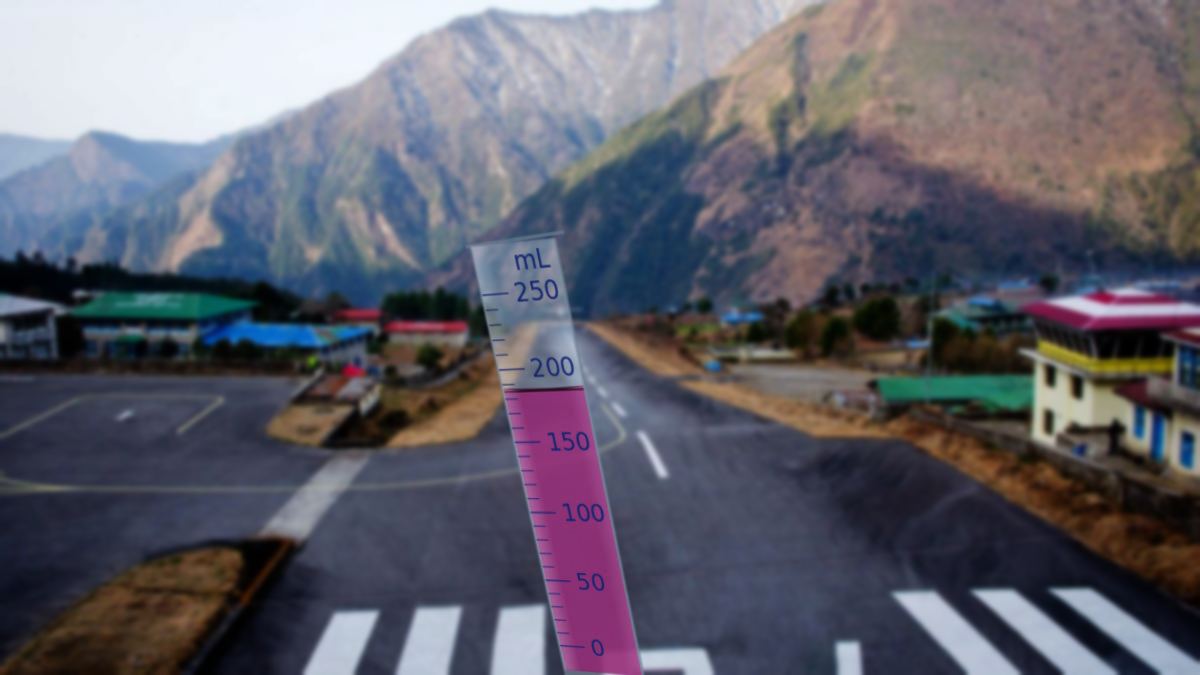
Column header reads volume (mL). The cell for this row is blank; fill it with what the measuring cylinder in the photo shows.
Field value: 185 mL
